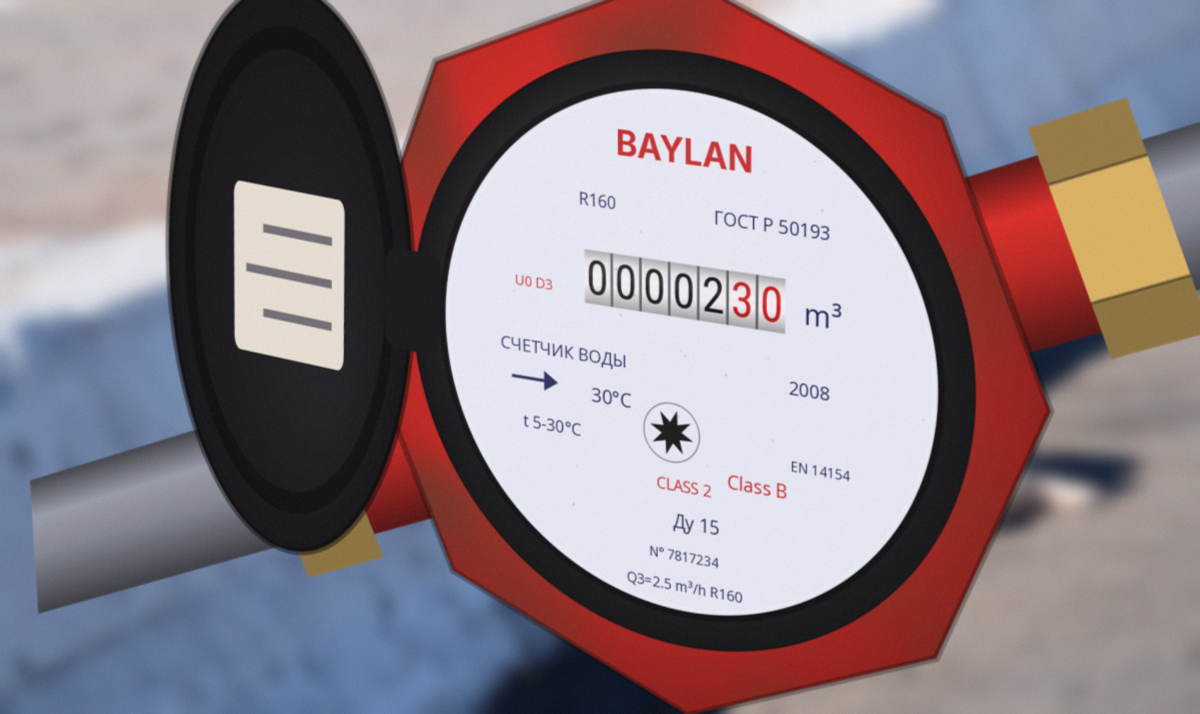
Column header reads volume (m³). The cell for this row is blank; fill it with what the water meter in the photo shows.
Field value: 2.30 m³
